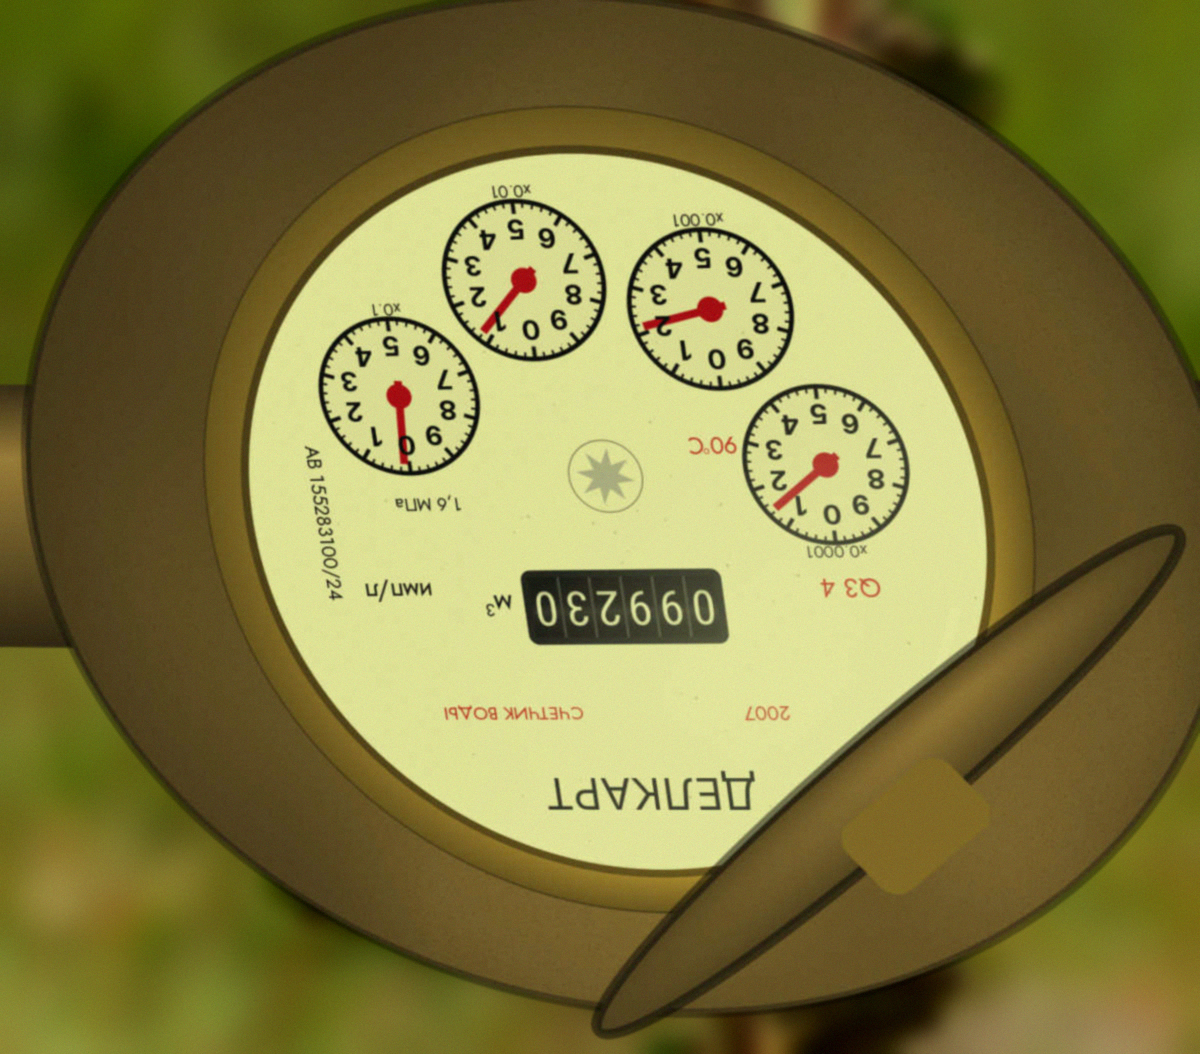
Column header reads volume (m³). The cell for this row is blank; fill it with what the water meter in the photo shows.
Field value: 99230.0121 m³
